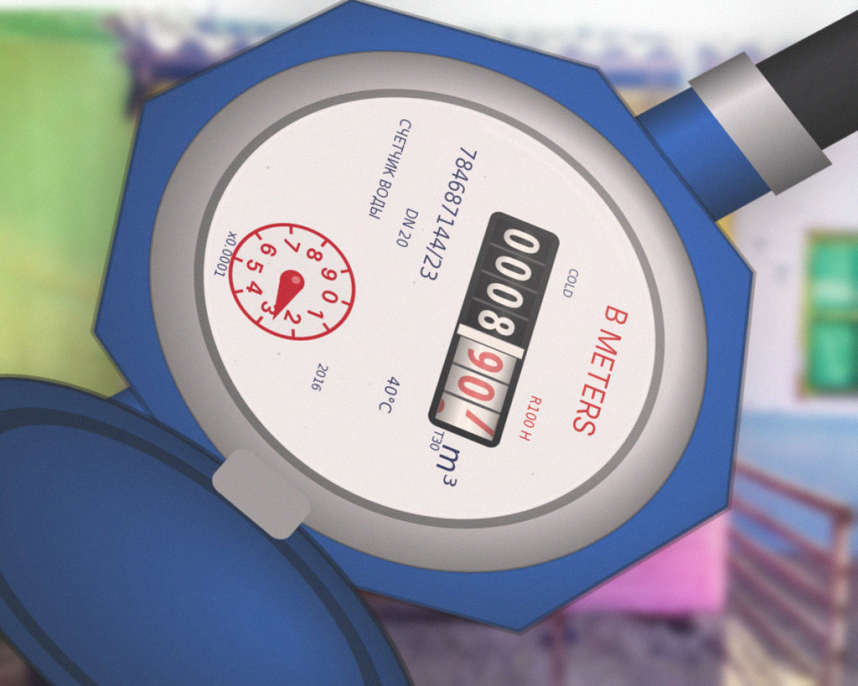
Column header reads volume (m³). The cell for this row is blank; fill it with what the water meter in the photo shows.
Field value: 8.9072 m³
